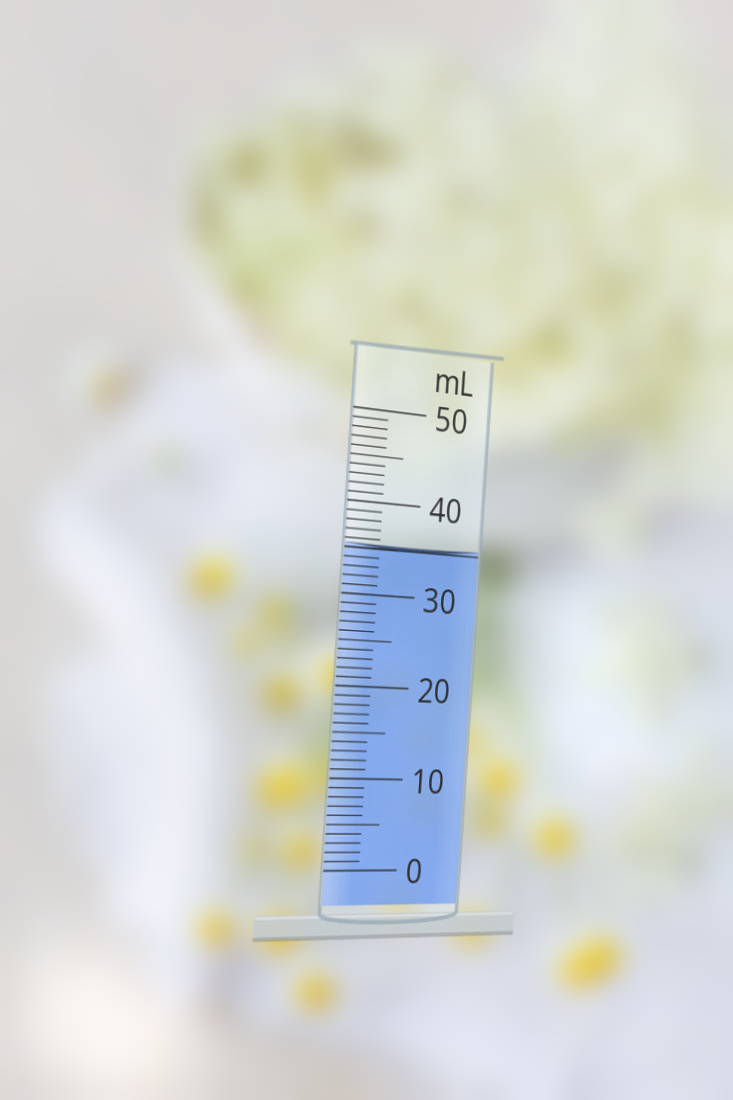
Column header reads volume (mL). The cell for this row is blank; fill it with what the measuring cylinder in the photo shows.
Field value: 35 mL
